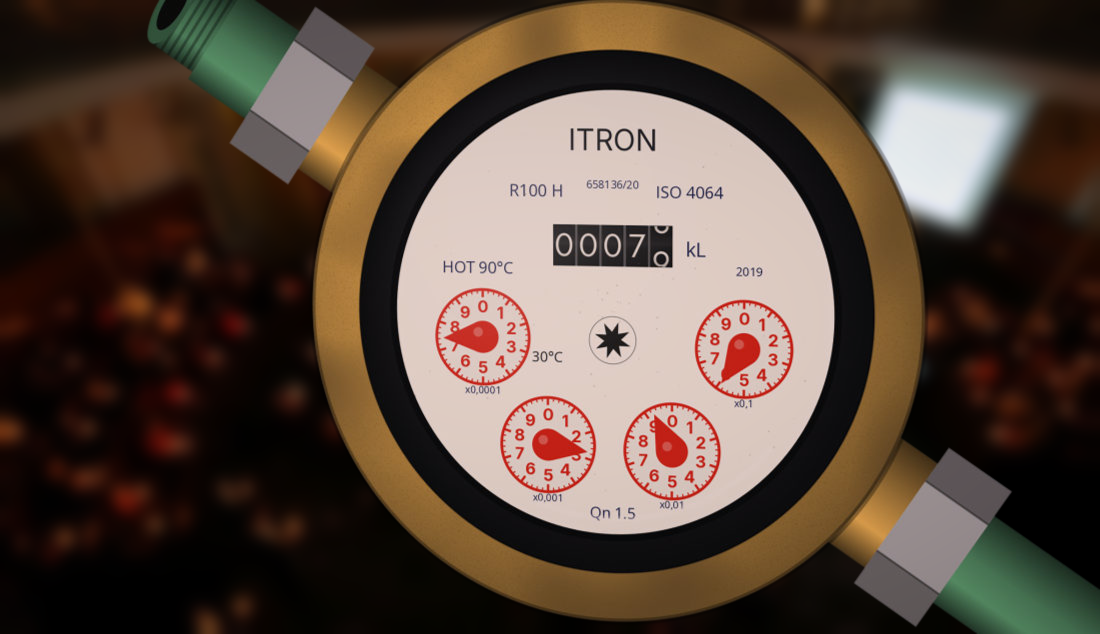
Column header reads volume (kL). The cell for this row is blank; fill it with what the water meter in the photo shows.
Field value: 78.5927 kL
